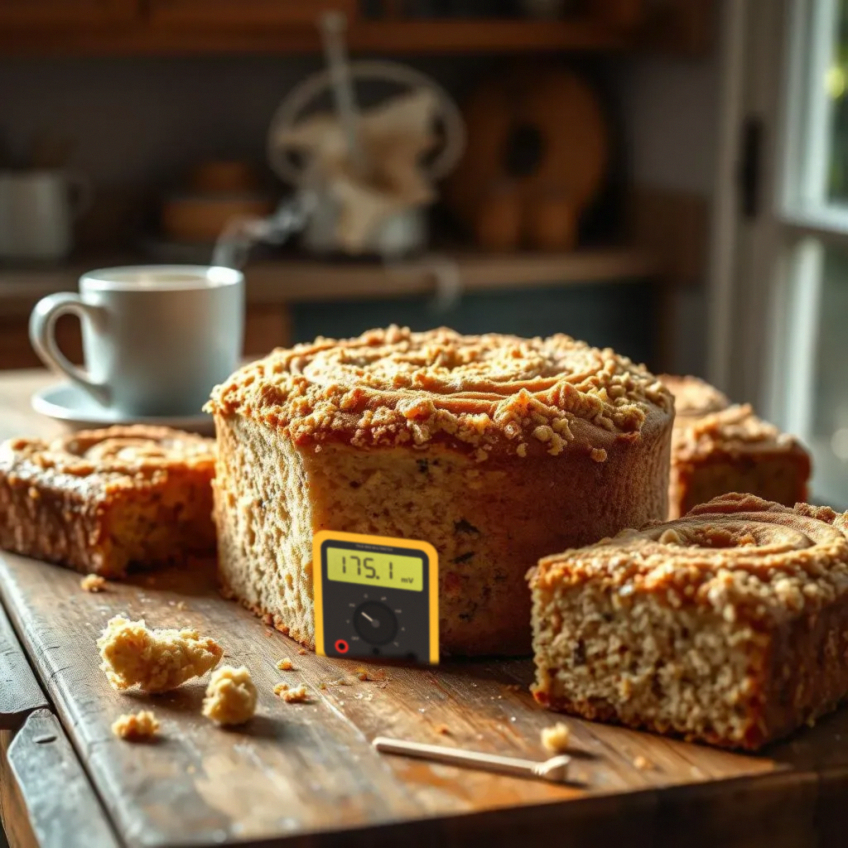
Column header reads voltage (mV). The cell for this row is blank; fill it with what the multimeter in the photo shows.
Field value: 175.1 mV
